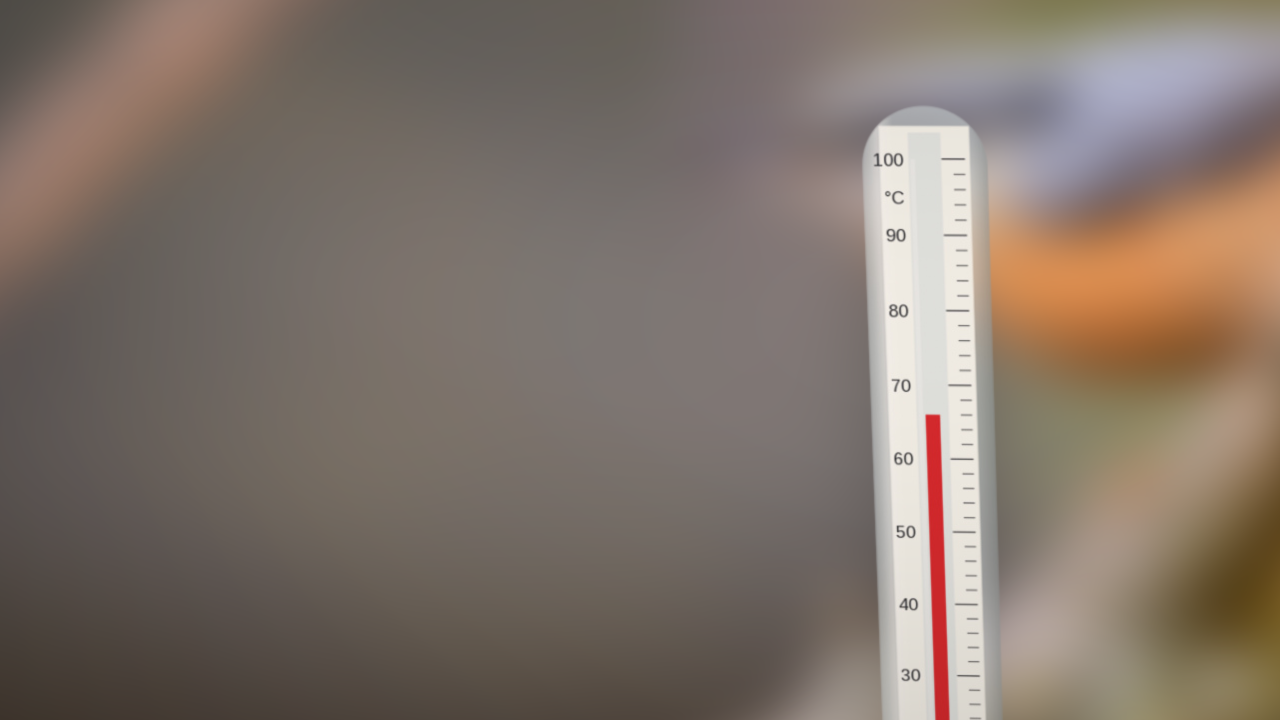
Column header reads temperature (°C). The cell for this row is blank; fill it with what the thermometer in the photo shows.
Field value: 66 °C
